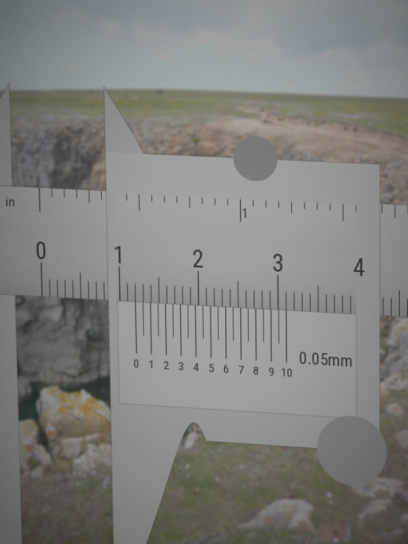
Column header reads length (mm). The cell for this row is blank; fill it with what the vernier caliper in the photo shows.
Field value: 12.0 mm
